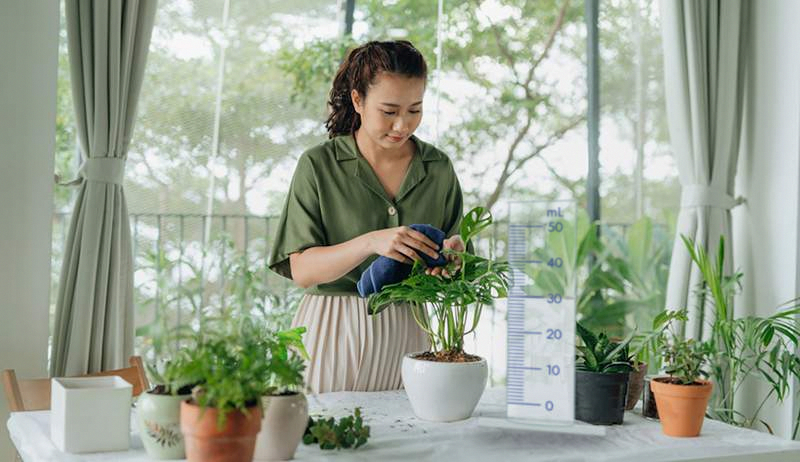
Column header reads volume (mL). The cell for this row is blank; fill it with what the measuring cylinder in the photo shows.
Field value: 30 mL
